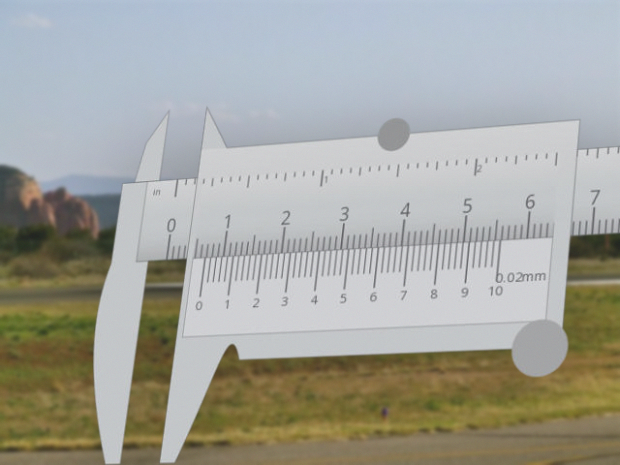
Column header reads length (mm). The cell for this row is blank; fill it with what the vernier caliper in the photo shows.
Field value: 6.8 mm
